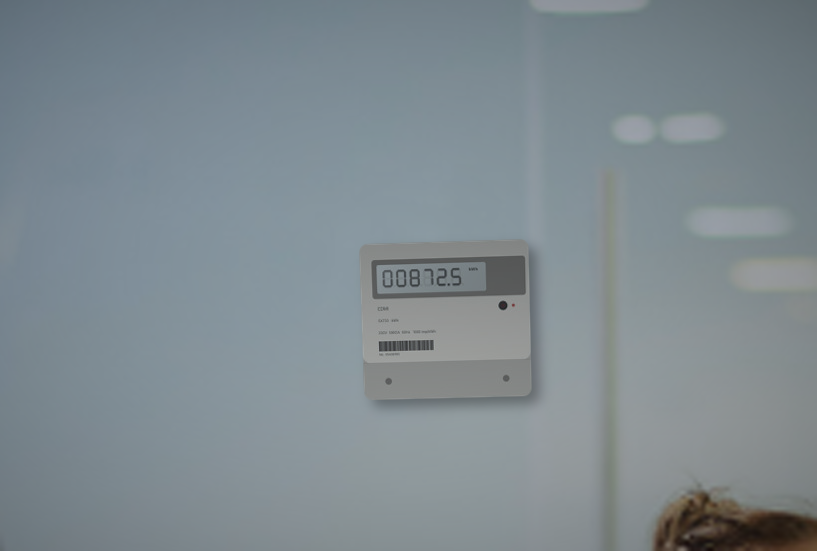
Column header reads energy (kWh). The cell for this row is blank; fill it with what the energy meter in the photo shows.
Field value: 872.5 kWh
